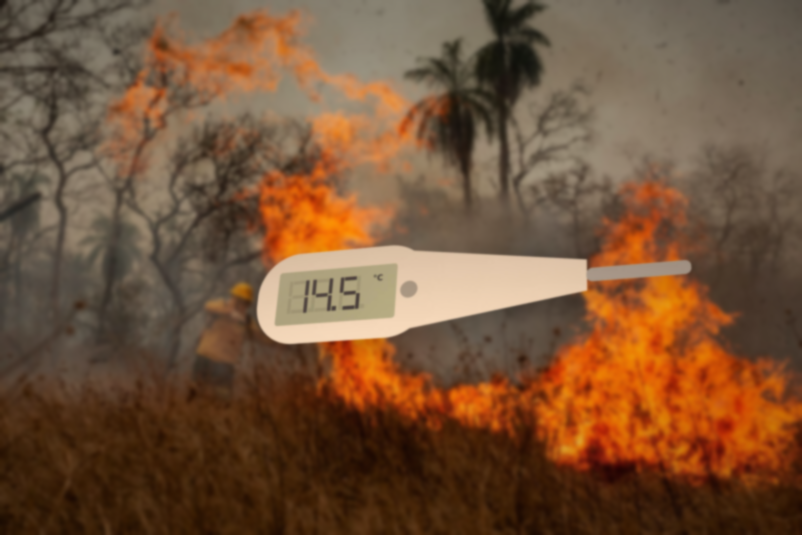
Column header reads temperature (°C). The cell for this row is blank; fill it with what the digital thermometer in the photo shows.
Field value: 14.5 °C
